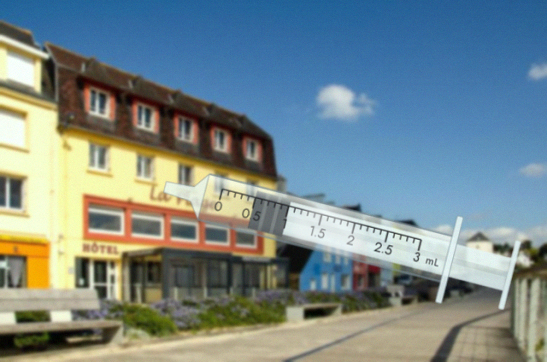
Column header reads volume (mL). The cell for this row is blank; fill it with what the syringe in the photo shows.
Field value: 0.5 mL
